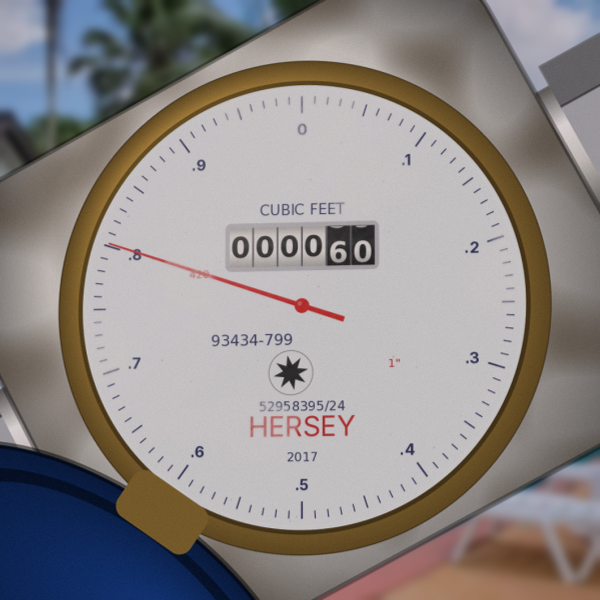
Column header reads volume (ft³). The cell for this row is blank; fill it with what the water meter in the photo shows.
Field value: 59.80 ft³
